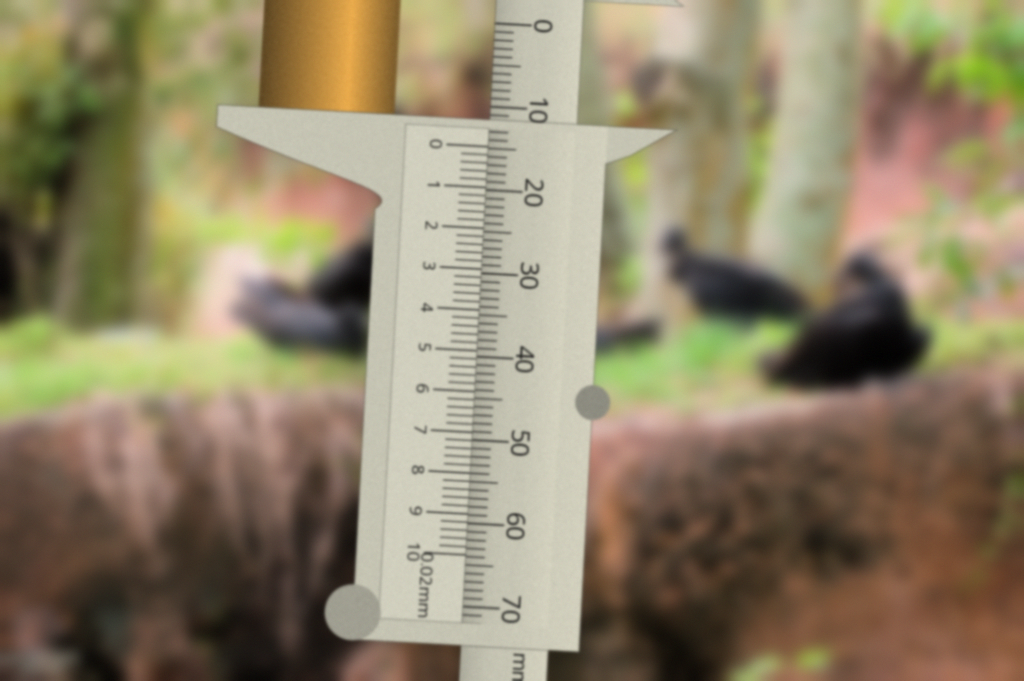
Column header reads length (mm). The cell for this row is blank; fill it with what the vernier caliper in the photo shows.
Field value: 14.8 mm
